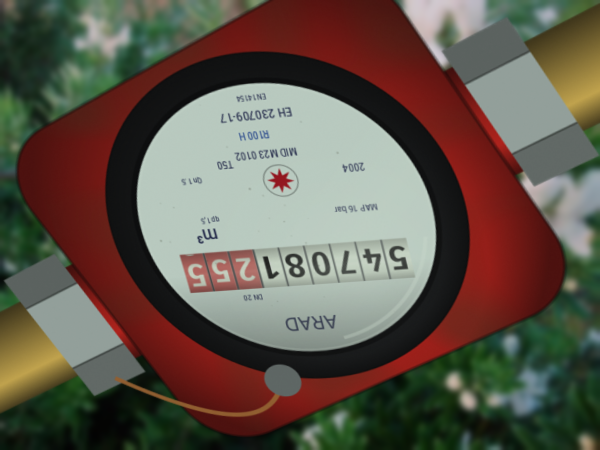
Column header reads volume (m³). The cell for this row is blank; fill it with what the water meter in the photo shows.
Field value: 547081.255 m³
